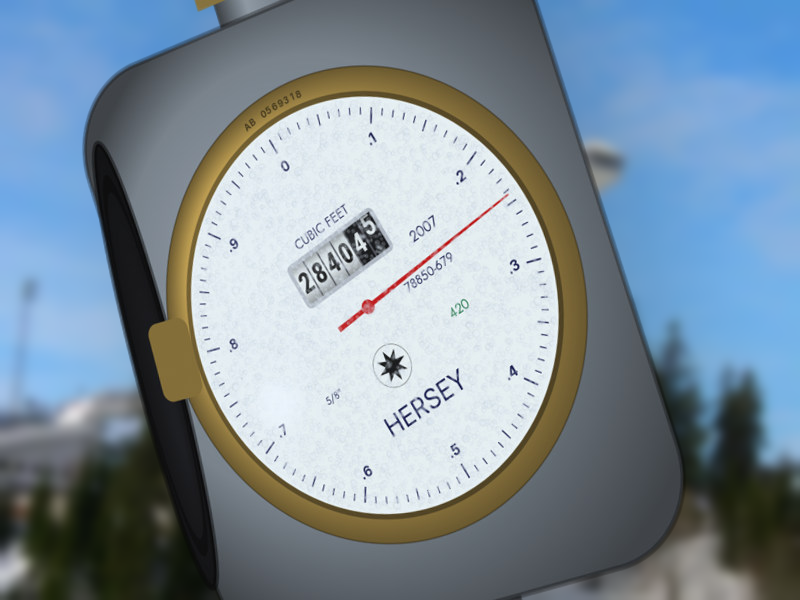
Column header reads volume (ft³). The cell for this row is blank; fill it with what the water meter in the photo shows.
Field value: 284045.24 ft³
